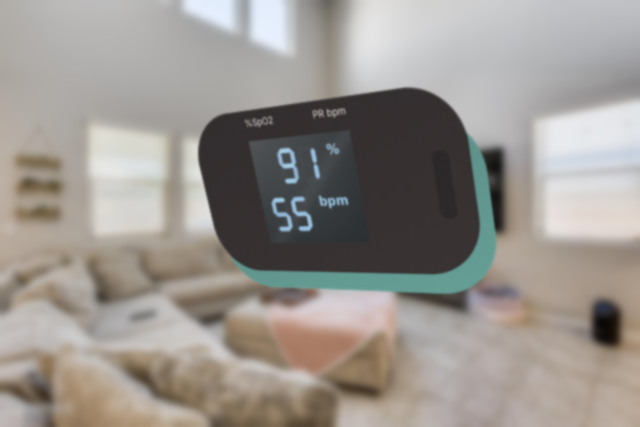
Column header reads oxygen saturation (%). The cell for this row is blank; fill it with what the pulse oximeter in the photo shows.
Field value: 91 %
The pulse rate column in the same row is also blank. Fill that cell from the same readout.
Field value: 55 bpm
